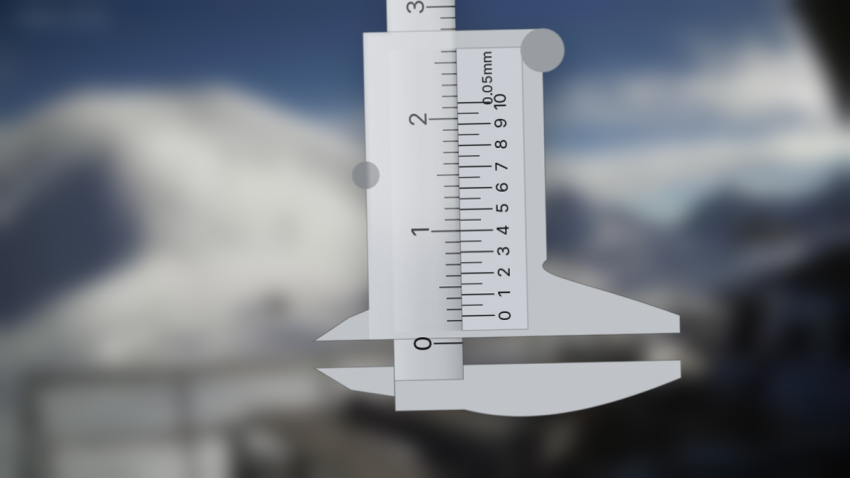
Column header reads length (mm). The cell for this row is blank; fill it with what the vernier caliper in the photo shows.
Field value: 2.4 mm
